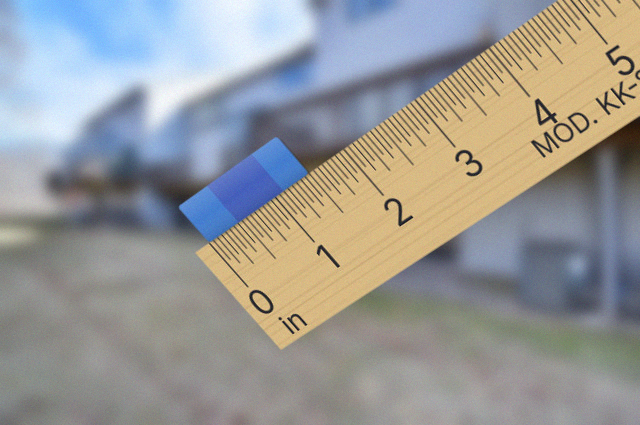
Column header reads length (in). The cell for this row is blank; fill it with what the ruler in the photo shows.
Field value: 1.5 in
